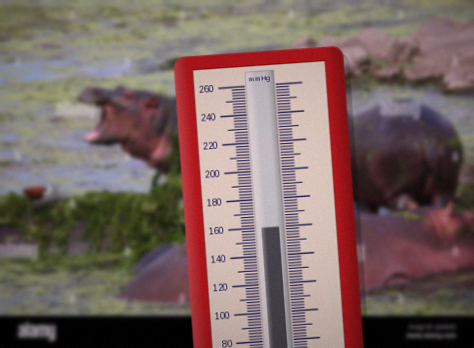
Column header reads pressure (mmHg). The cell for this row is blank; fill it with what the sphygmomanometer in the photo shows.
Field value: 160 mmHg
